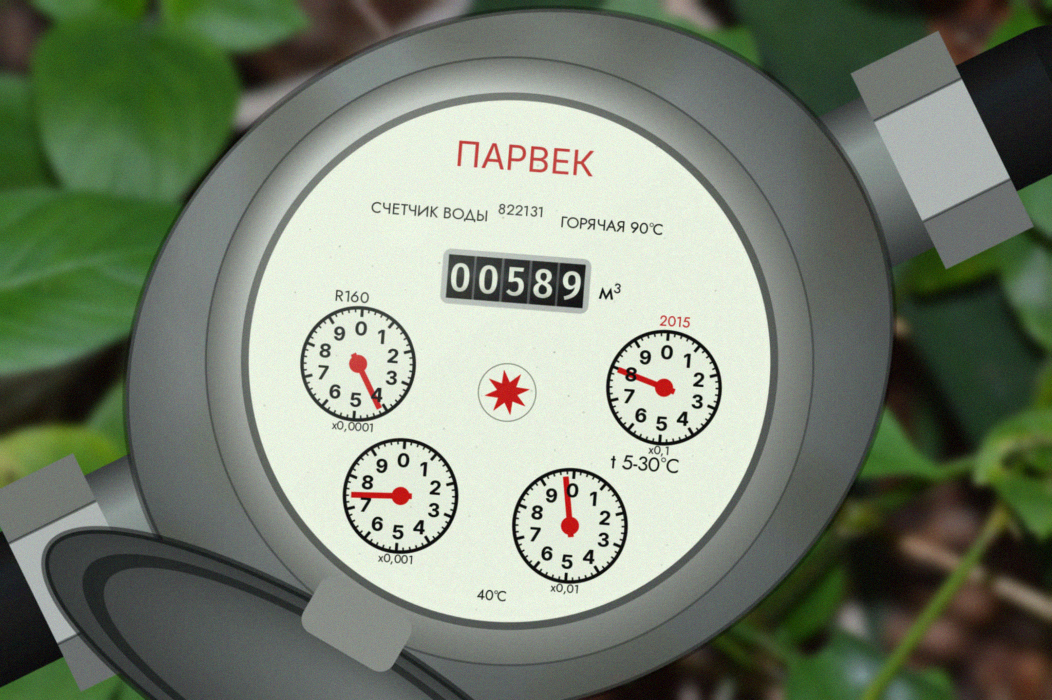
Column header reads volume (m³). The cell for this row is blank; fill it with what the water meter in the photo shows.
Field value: 589.7974 m³
